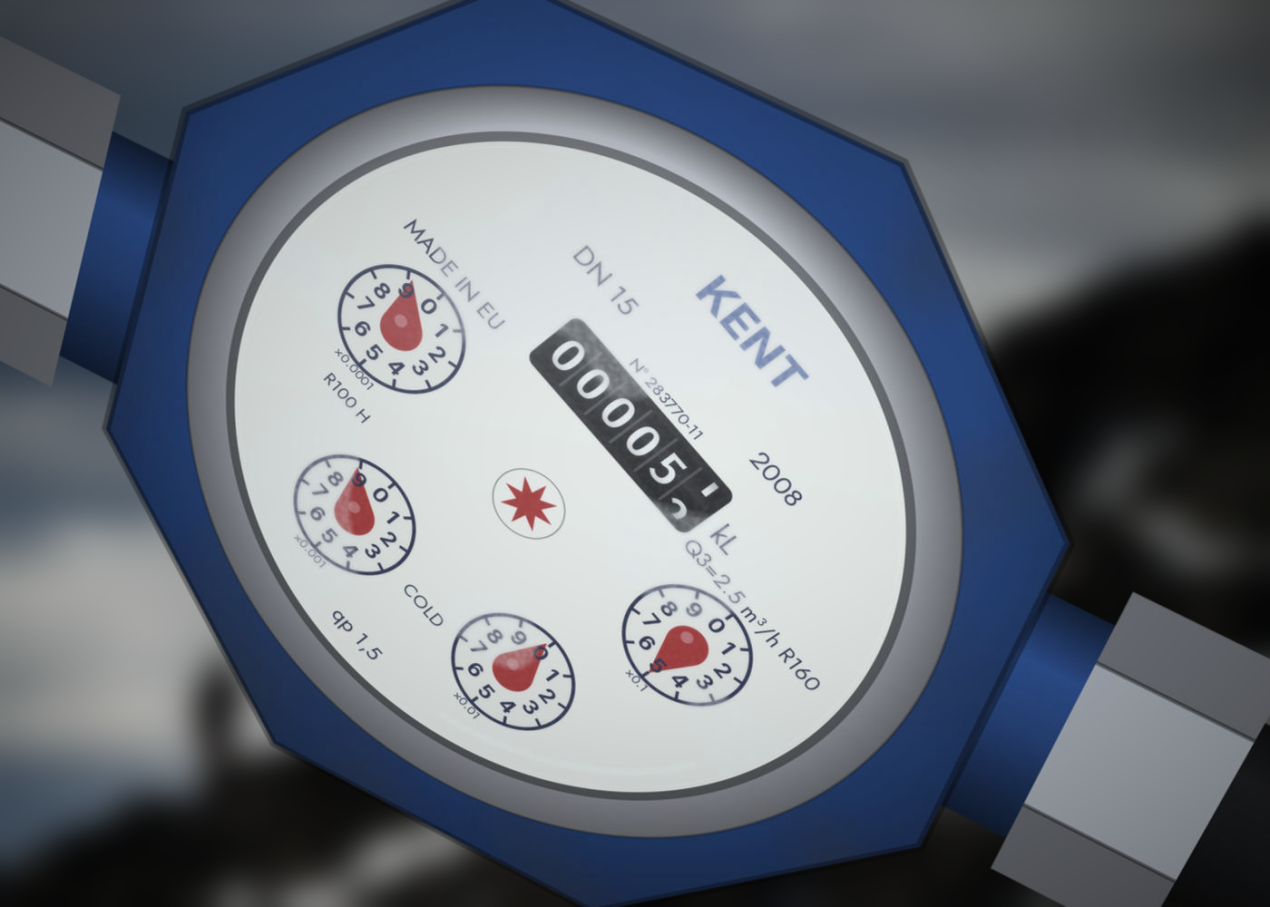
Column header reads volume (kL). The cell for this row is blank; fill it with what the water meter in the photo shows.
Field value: 51.4989 kL
